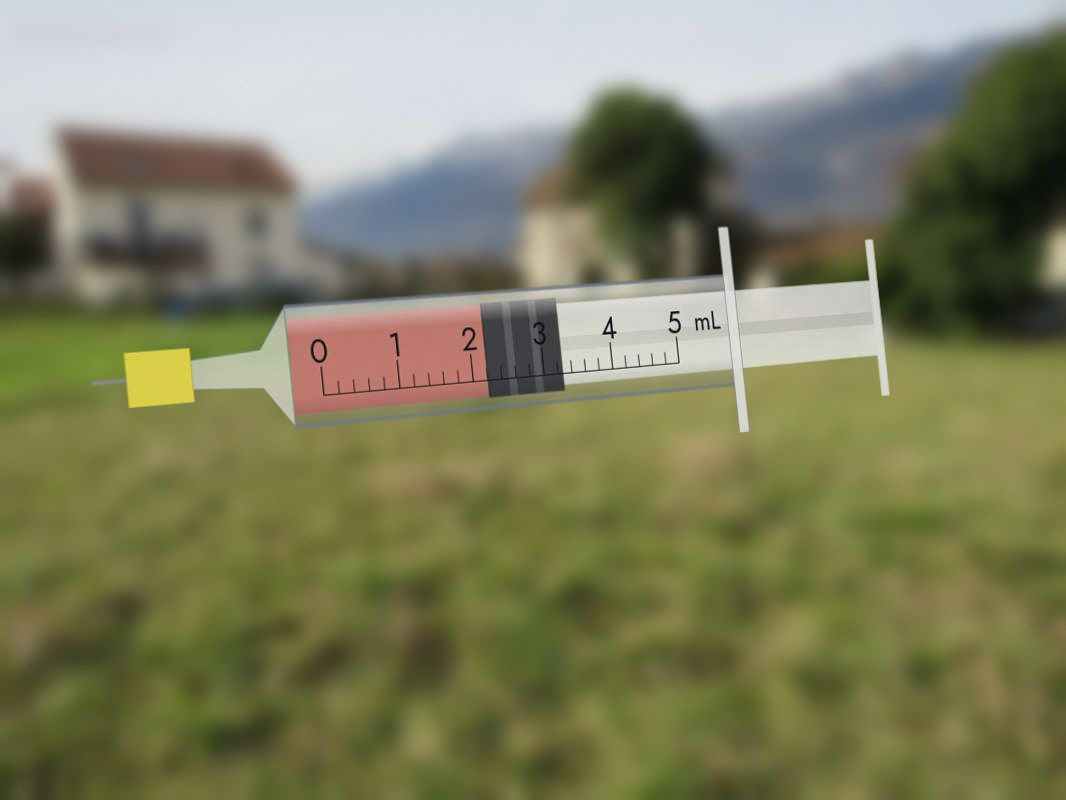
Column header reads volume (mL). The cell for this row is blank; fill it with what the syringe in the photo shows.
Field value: 2.2 mL
